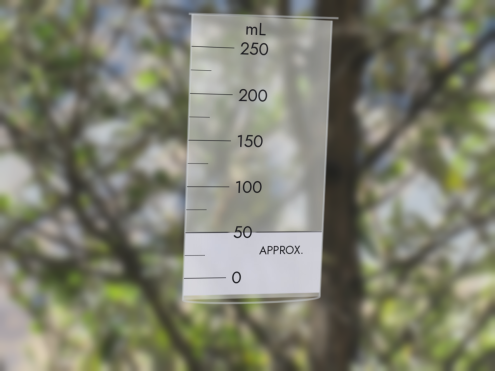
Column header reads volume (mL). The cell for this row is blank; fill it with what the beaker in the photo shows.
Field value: 50 mL
